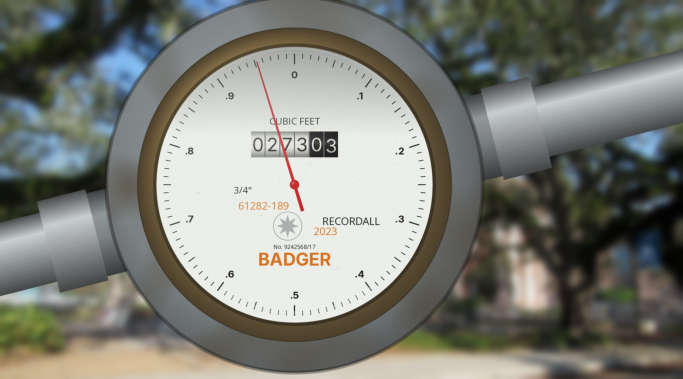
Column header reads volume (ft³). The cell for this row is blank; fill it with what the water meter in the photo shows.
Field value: 27302.95 ft³
